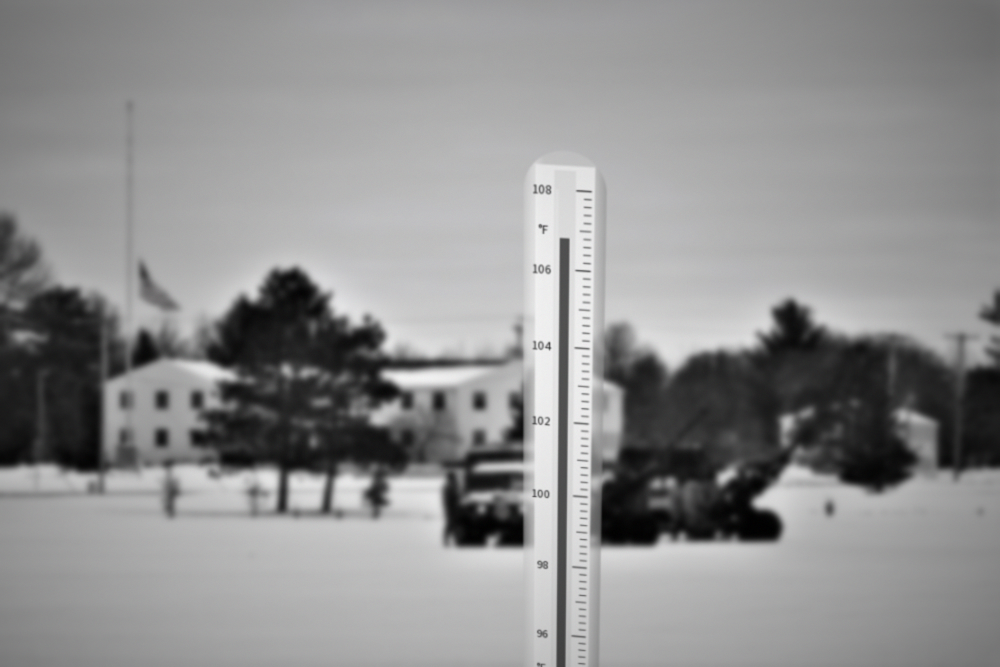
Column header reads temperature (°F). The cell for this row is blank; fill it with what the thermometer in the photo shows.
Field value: 106.8 °F
